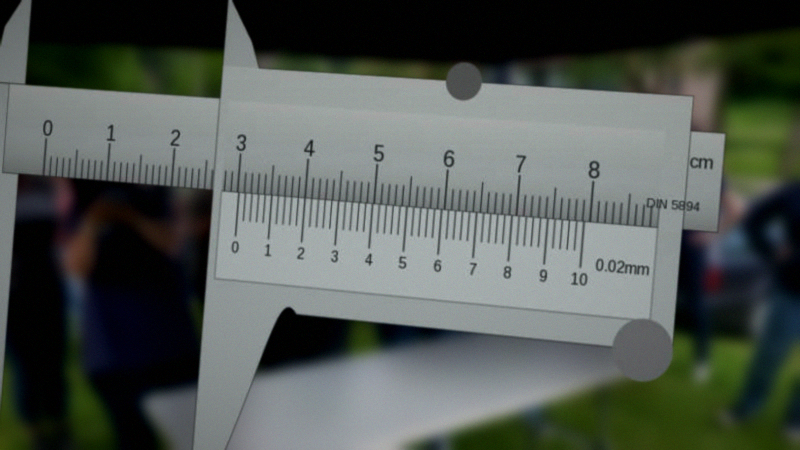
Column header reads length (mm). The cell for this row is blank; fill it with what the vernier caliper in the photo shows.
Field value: 30.2 mm
